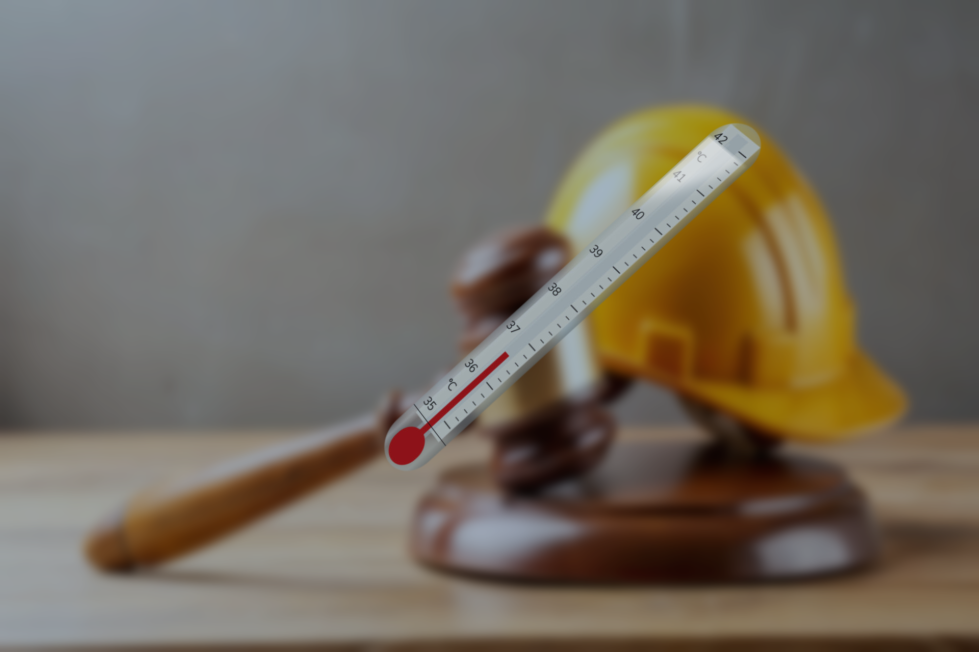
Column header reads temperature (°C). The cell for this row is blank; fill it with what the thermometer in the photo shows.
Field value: 36.6 °C
